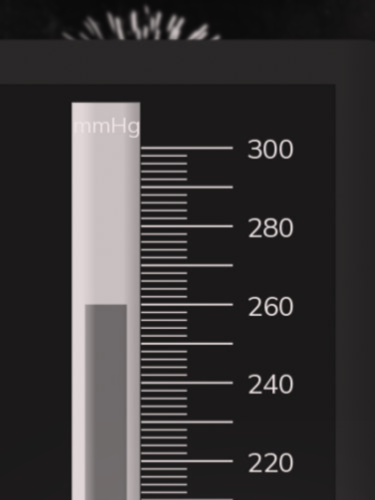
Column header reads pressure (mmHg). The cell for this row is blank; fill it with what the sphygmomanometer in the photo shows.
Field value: 260 mmHg
